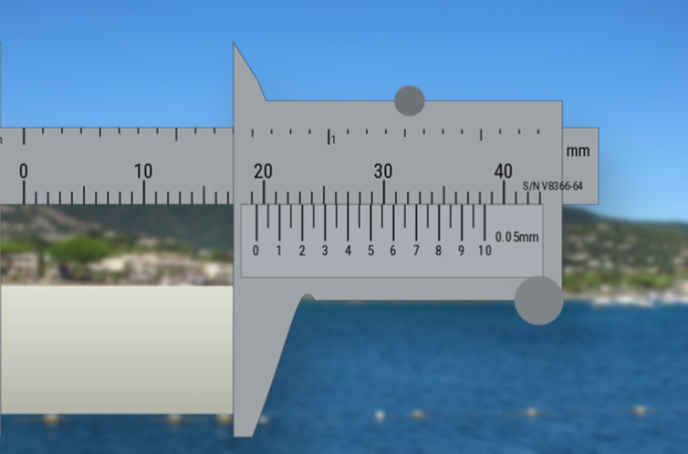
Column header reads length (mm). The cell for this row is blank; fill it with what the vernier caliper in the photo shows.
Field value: 19.4 mm
